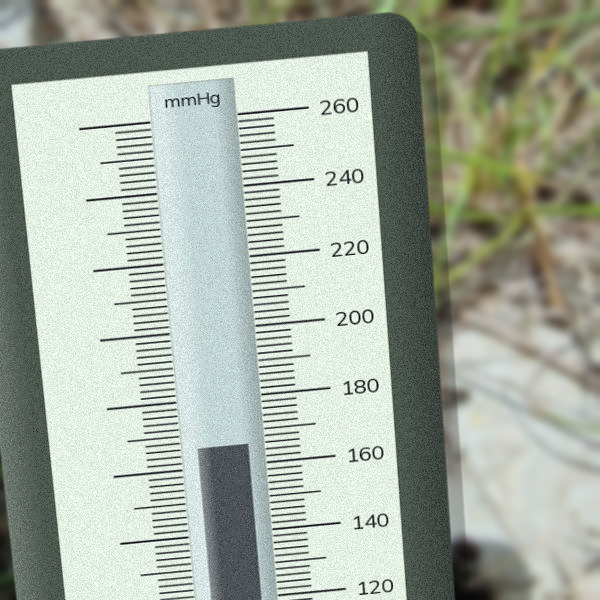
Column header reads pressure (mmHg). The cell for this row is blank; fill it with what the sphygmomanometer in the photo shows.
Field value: 166 mmHg
